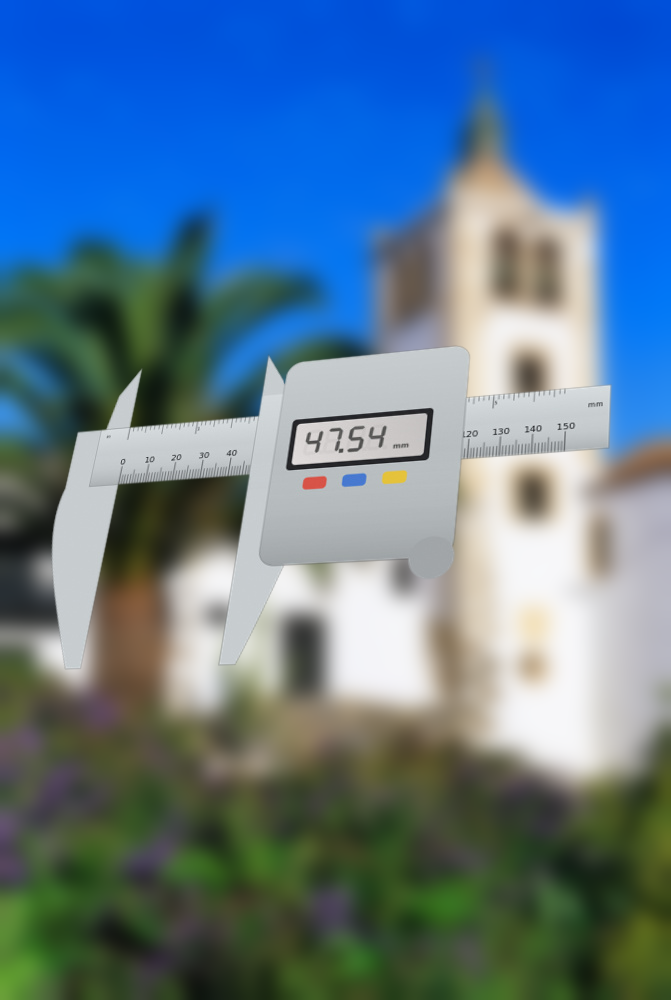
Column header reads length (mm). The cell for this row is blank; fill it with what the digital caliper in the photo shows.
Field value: 47.54 mm
